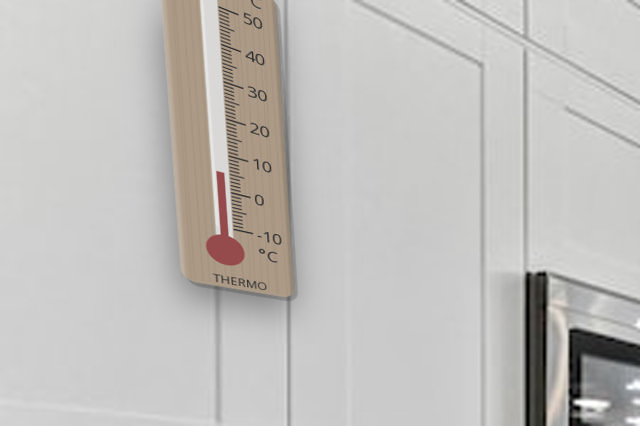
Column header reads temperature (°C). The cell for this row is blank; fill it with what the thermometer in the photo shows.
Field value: 5 °C
